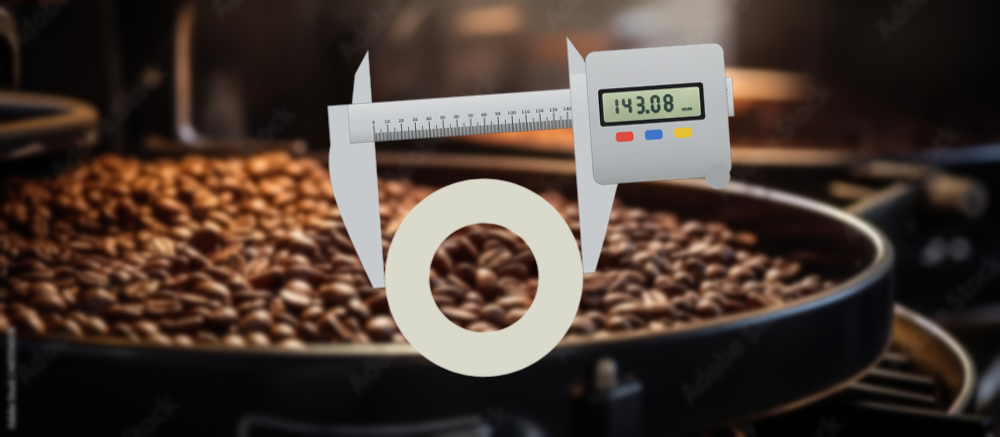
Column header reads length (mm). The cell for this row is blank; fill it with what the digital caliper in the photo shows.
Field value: 143.08 mm
